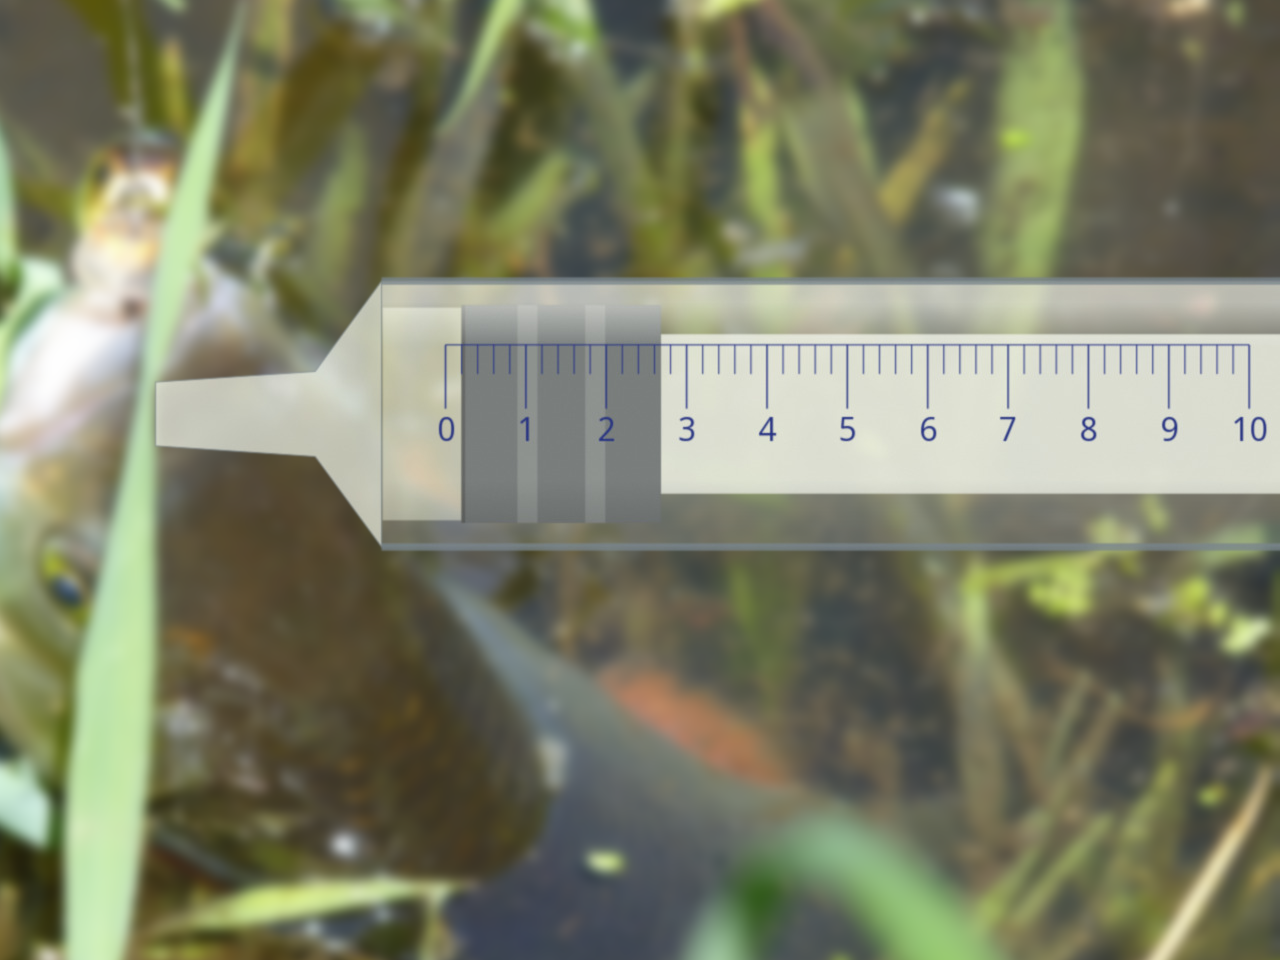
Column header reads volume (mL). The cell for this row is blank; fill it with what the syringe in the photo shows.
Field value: 0.2 mL
